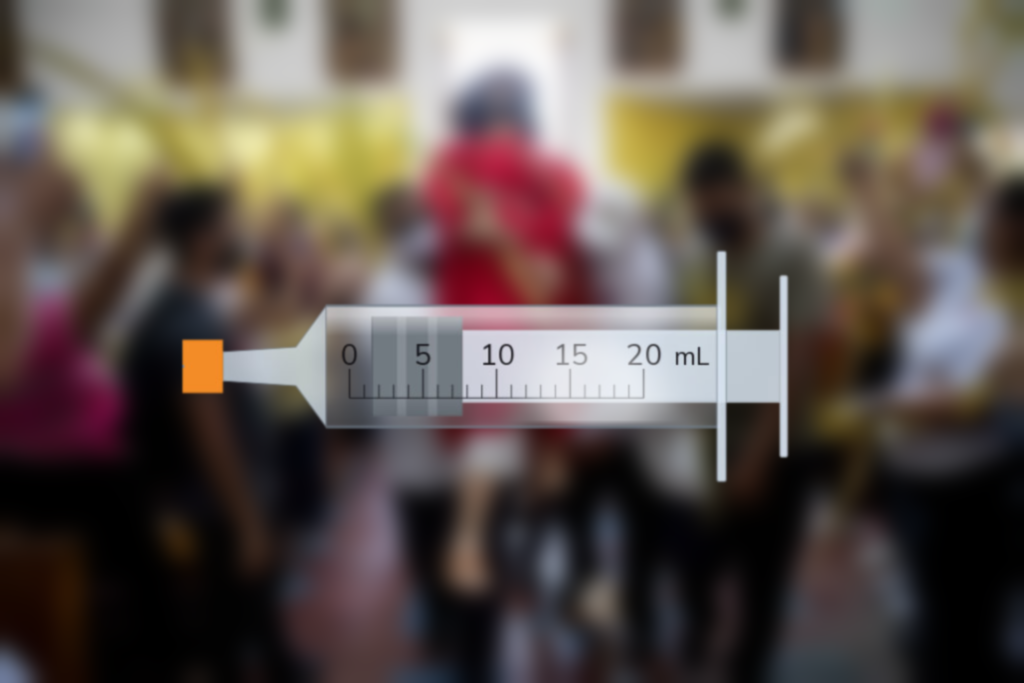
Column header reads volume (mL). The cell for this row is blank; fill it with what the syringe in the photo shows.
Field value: 1.5 mL
